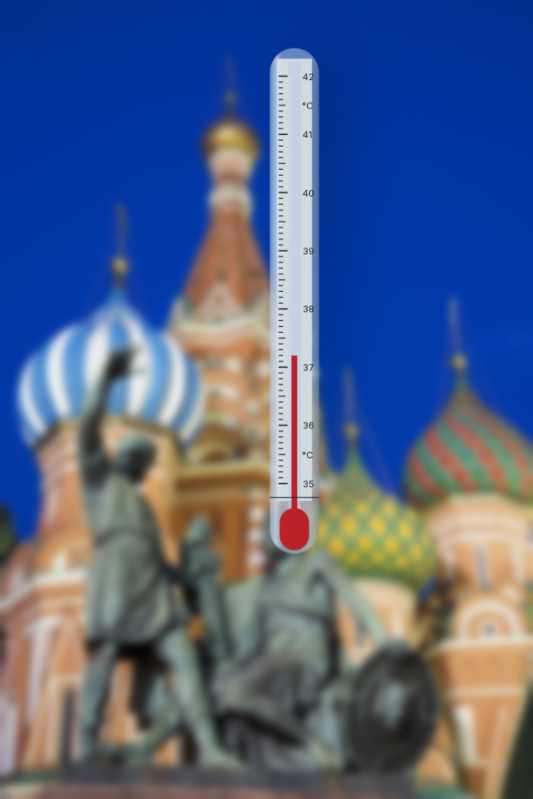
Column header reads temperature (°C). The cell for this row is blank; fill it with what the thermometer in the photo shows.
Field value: 37.2 °C
